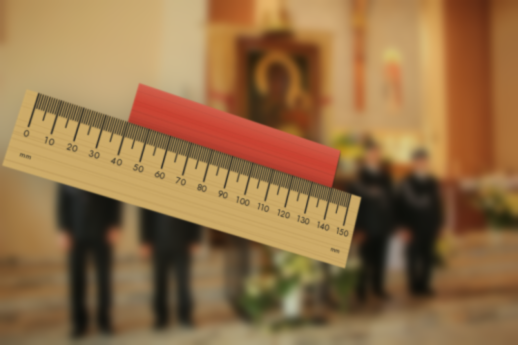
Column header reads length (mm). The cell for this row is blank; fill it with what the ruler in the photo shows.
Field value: 100 mm
